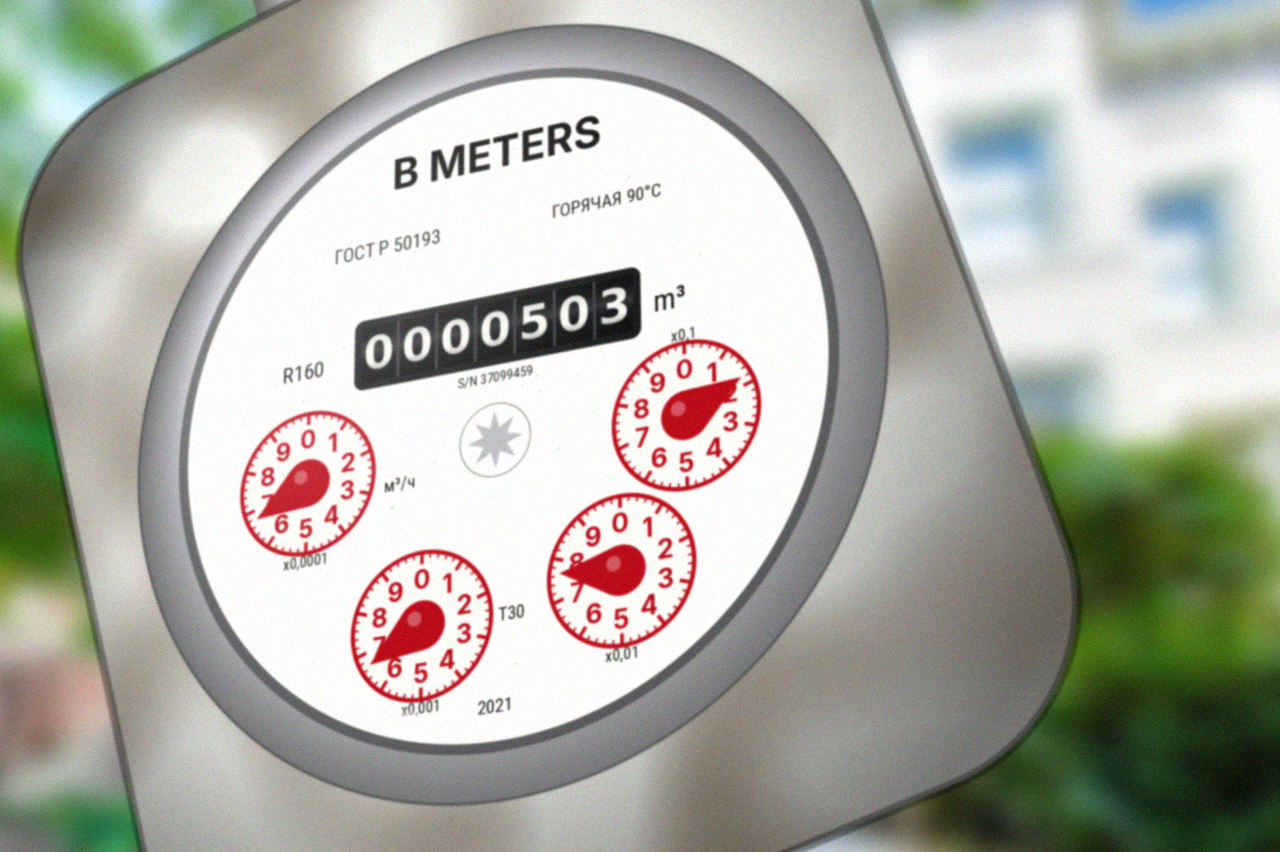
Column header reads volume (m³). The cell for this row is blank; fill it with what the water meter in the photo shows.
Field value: 503.1766 m³
